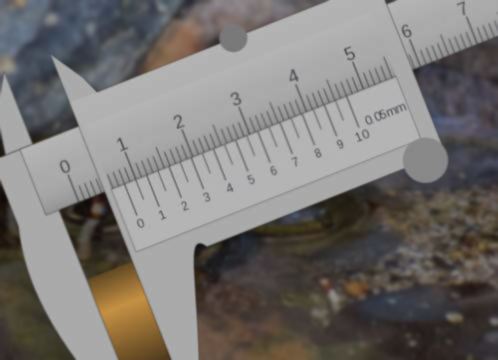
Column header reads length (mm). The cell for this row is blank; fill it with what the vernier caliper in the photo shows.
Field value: 8.0 mm
